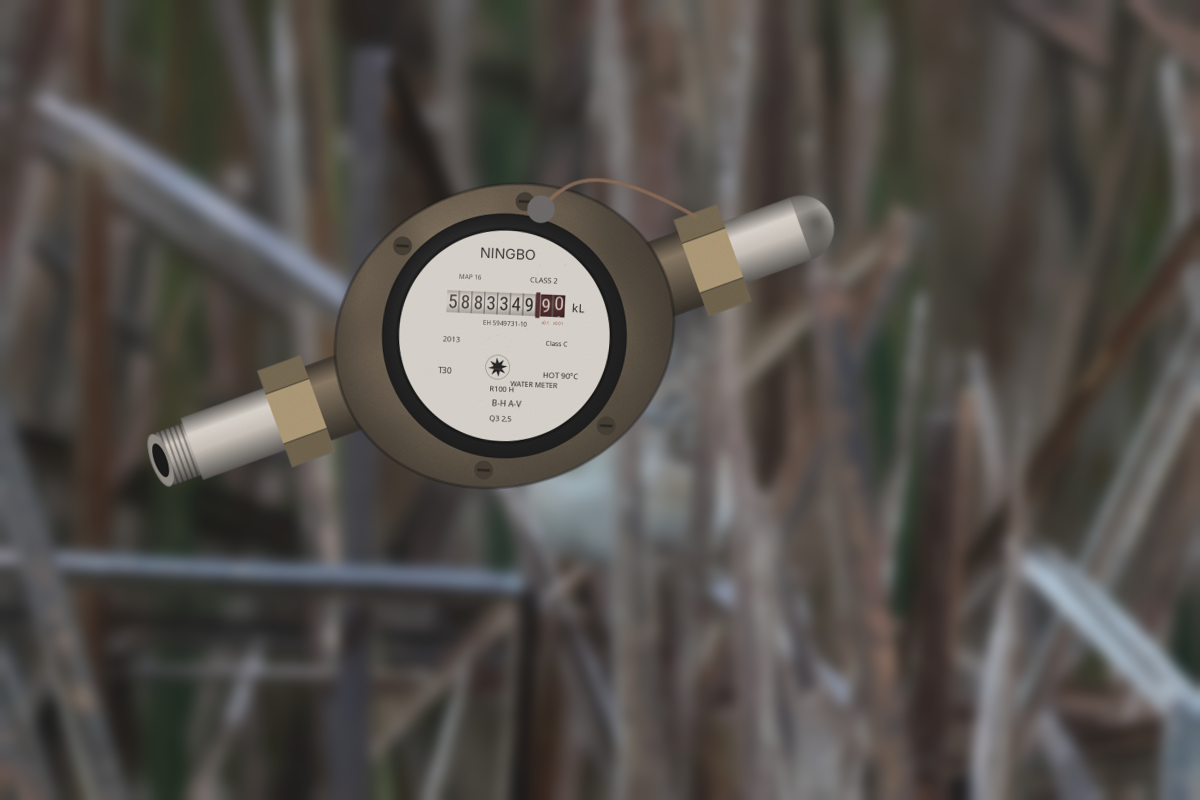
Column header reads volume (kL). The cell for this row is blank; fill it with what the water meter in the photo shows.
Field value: 5883349.90 kL
